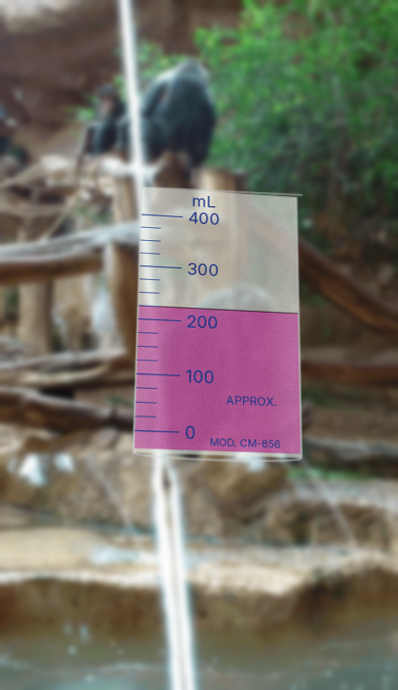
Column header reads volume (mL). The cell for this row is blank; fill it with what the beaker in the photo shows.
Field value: 225 mL
